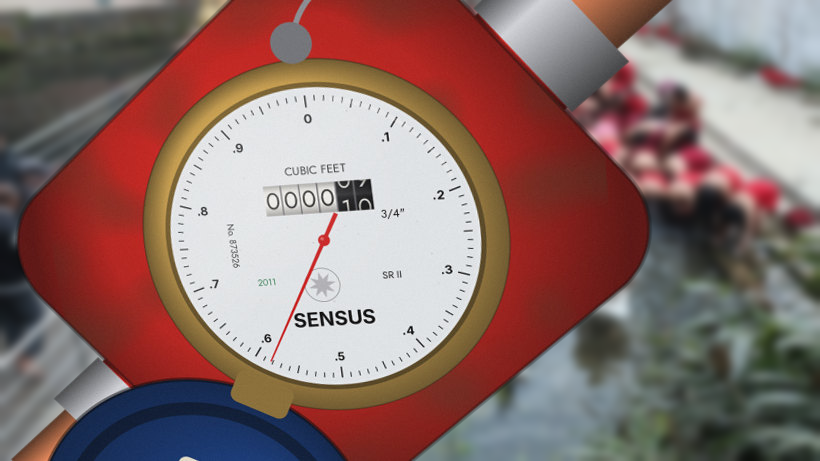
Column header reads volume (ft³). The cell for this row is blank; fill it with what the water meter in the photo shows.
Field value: 9.58 ft³
